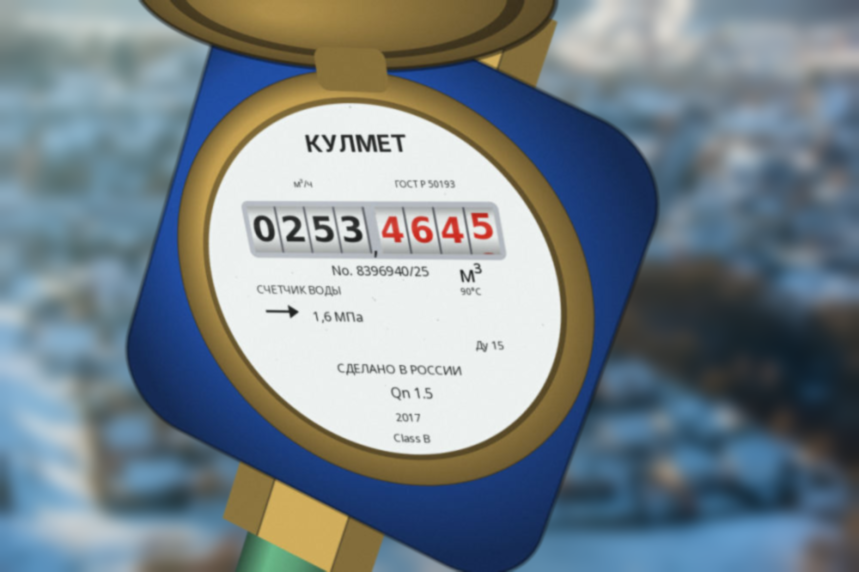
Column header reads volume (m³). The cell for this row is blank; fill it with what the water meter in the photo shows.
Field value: 253.4645 m³
